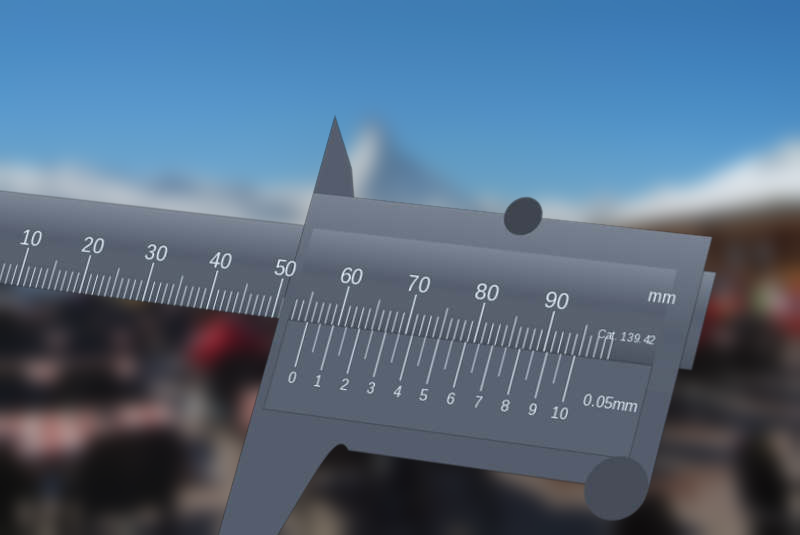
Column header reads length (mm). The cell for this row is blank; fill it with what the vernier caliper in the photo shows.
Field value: 55.4 mm
